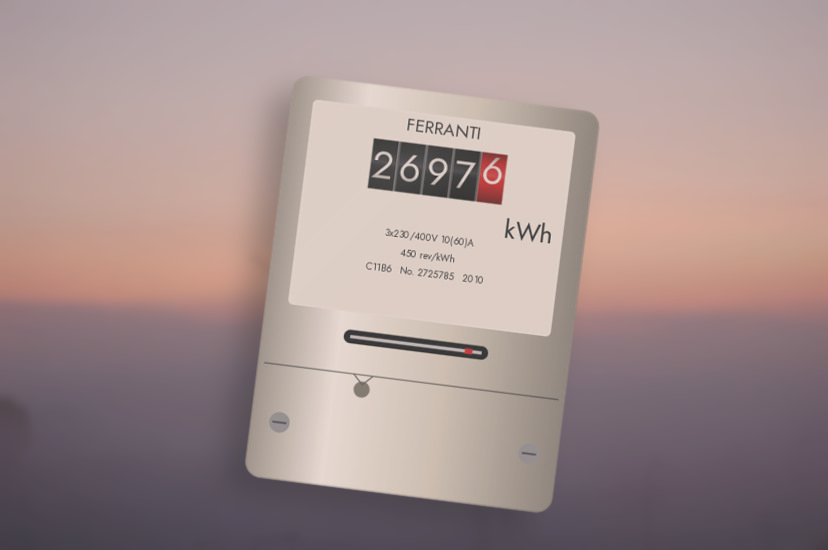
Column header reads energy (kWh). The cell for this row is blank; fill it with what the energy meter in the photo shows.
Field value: 2697.6 kWh
